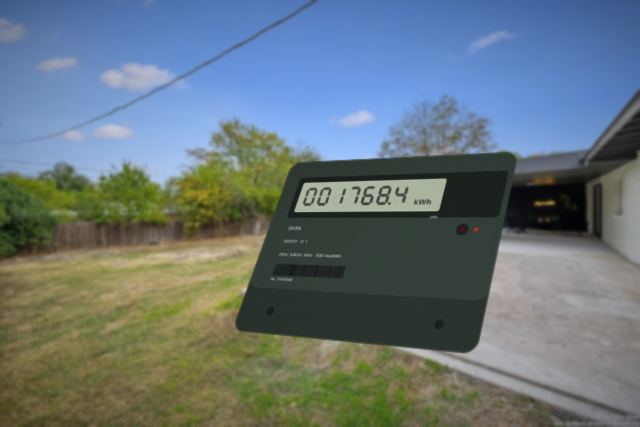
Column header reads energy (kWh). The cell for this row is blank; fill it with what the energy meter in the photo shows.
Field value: 1768.4 kWh
